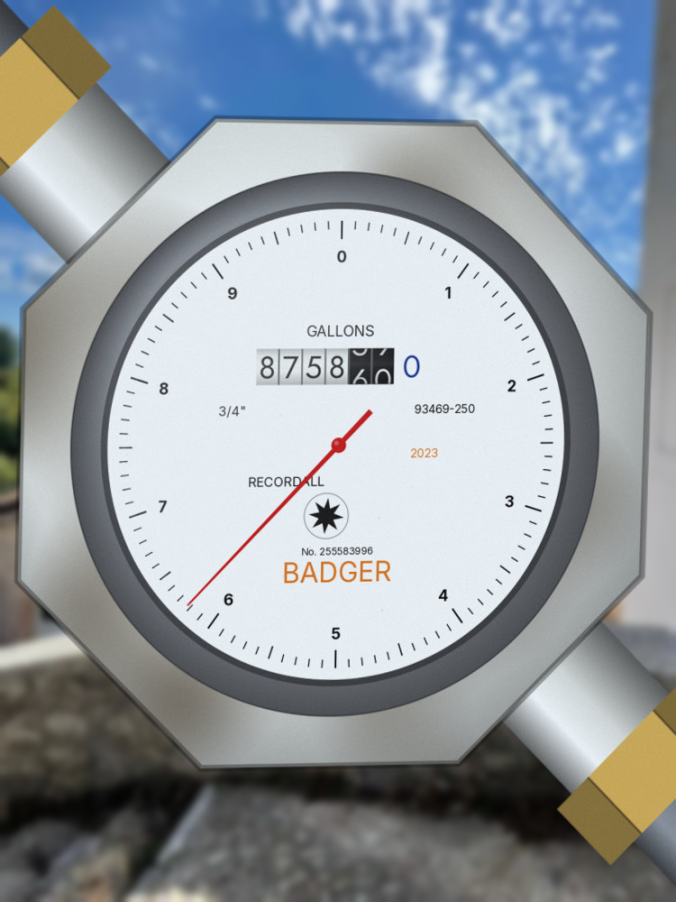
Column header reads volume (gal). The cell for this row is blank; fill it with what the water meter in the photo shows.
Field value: 8758596.2 gal
